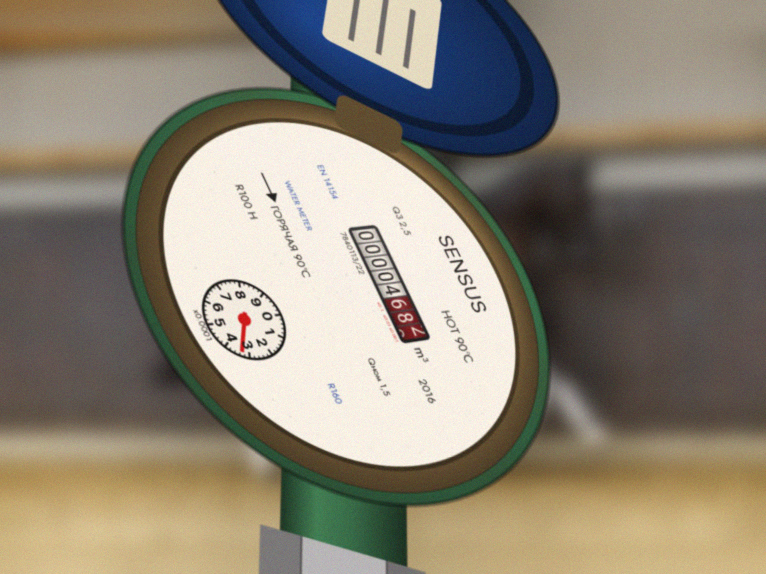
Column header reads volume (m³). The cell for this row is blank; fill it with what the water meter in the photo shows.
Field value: 4.6823 m³
